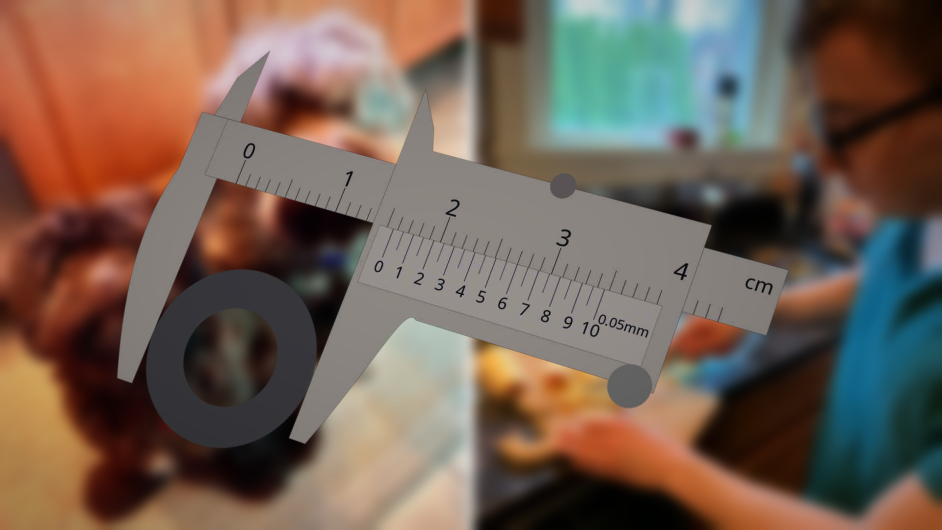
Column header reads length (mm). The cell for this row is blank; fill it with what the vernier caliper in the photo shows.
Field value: 15.6 mm
